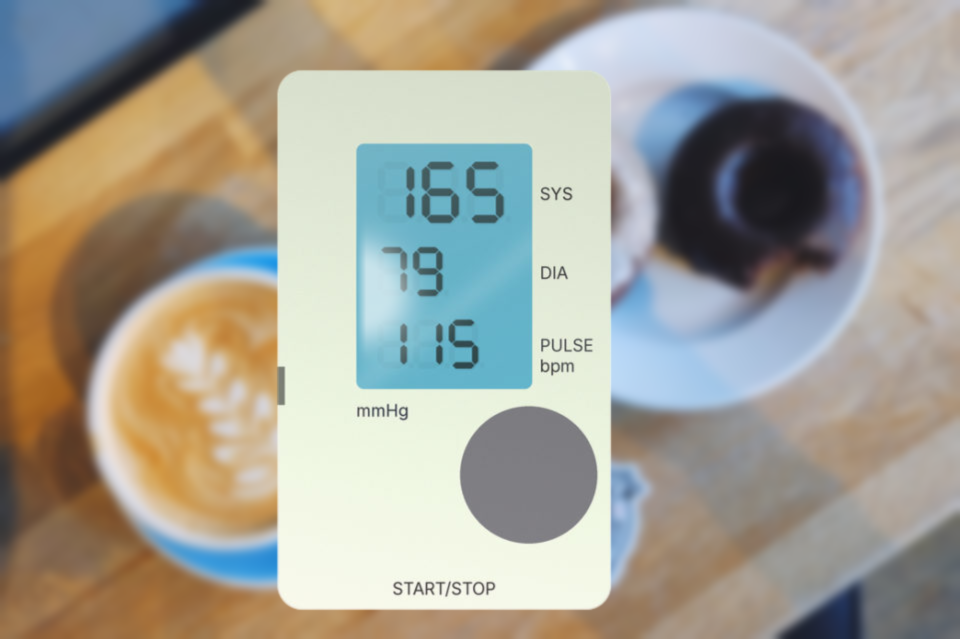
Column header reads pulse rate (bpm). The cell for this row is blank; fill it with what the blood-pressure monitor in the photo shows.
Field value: 115 bpm
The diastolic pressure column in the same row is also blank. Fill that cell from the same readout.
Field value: 79 mmHg
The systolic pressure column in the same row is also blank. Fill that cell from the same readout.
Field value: 165 mmHg
